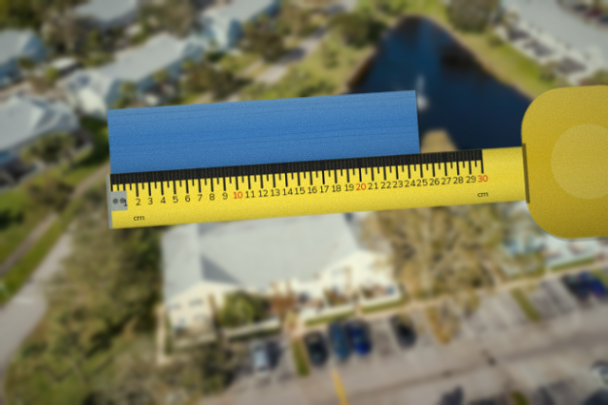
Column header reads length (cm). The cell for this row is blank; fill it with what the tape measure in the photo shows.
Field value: 25 cm
